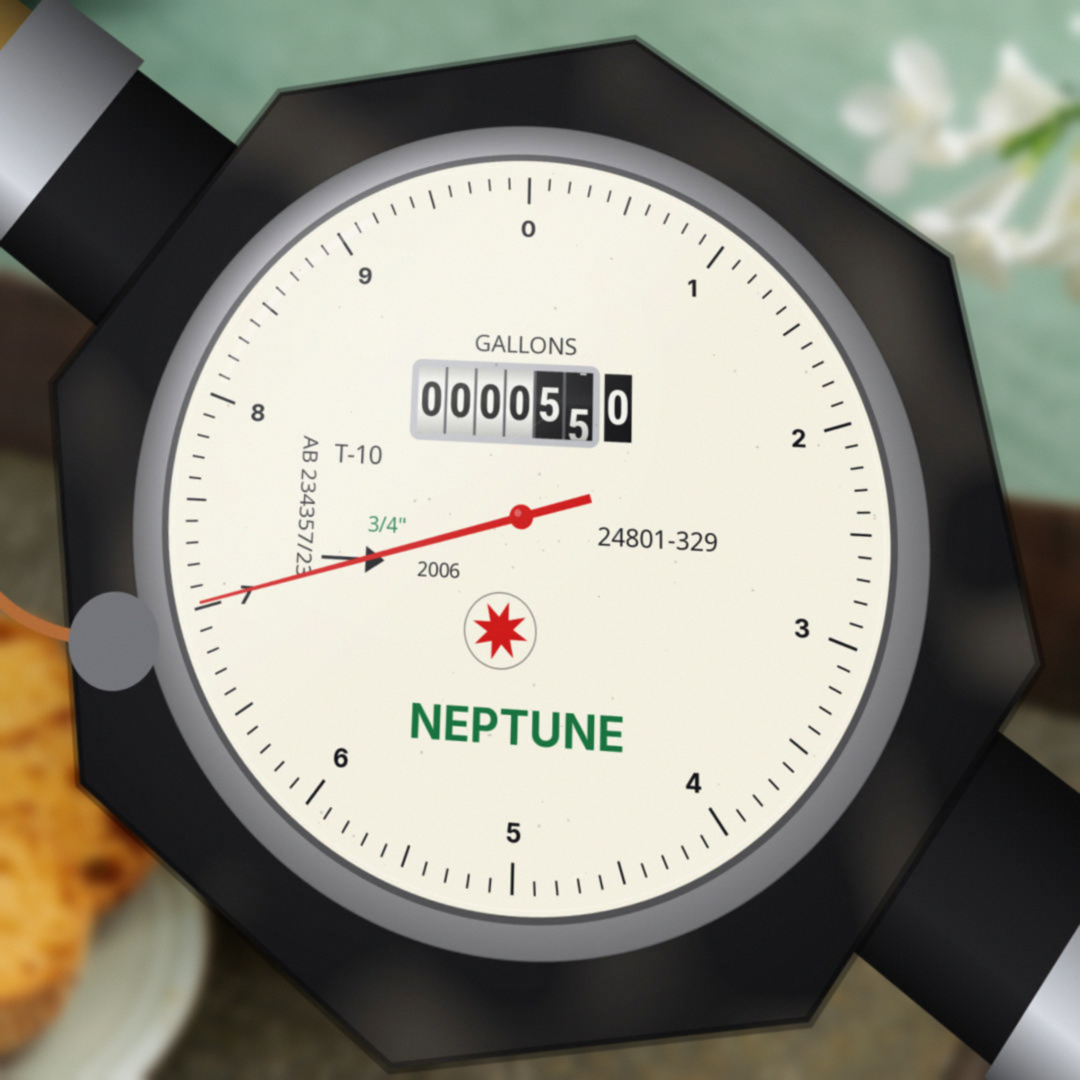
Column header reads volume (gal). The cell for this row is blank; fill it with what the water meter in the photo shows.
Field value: 547.0 gal
